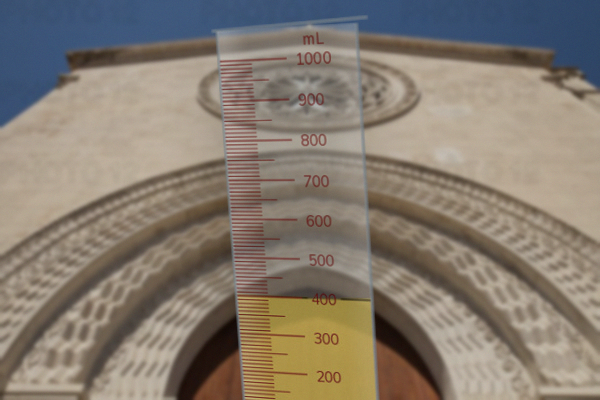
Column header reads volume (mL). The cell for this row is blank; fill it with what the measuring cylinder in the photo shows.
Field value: 400 mL
